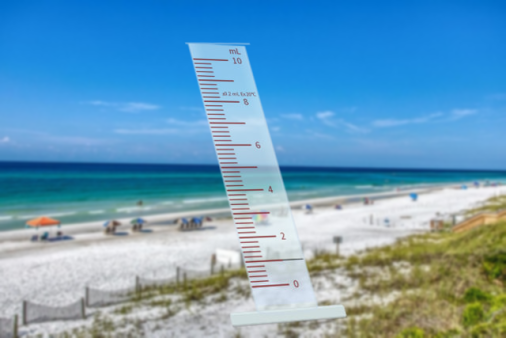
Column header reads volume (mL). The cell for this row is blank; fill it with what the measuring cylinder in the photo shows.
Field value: 1 mL
